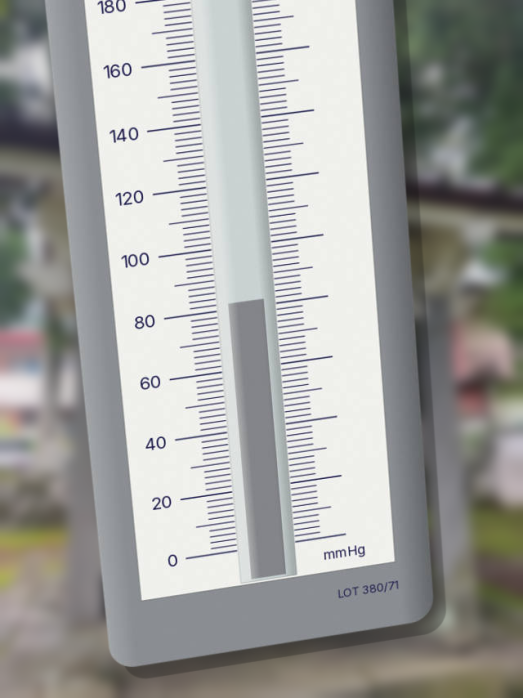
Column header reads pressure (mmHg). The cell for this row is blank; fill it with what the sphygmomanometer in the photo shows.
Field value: 82 mmHg
